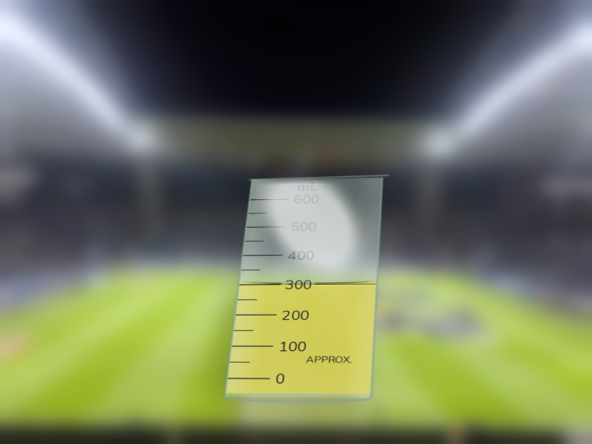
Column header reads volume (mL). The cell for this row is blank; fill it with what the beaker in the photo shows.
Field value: 300 mL
